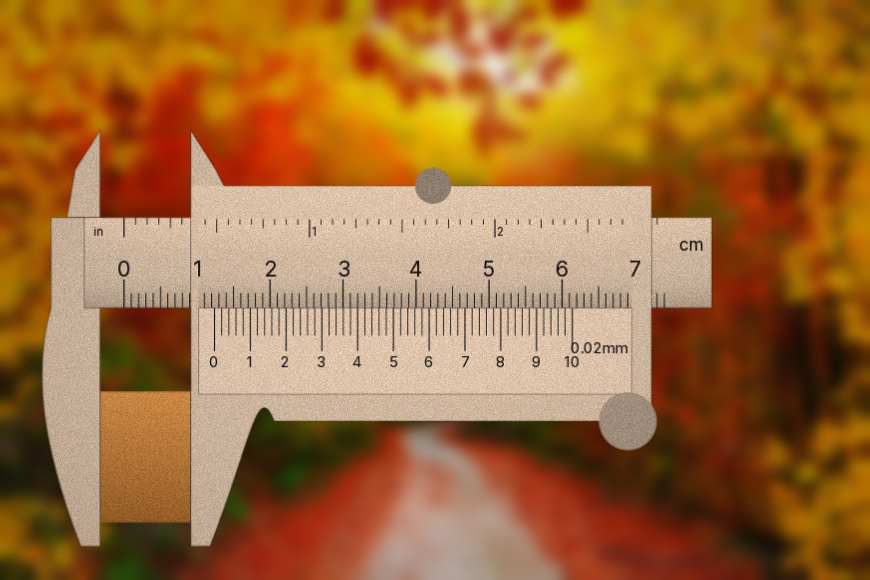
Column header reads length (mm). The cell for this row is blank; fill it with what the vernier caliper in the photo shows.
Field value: 12.4 mm
